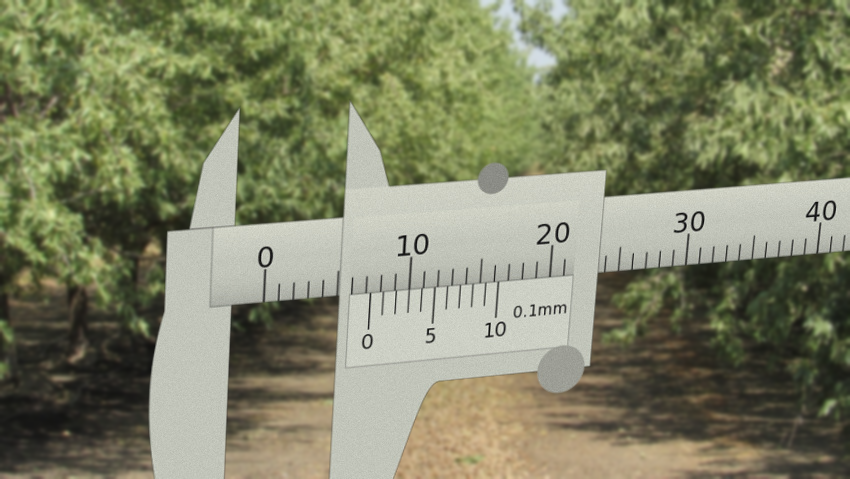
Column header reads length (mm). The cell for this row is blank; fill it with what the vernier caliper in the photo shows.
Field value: 7.3 mm
